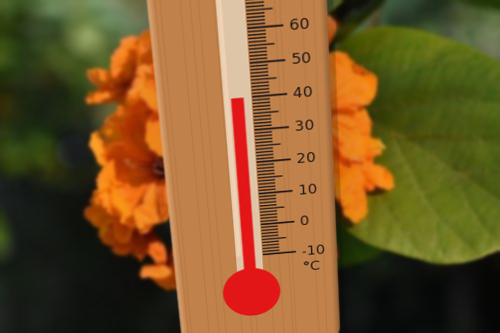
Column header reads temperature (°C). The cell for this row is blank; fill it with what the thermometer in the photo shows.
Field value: 40 °C
